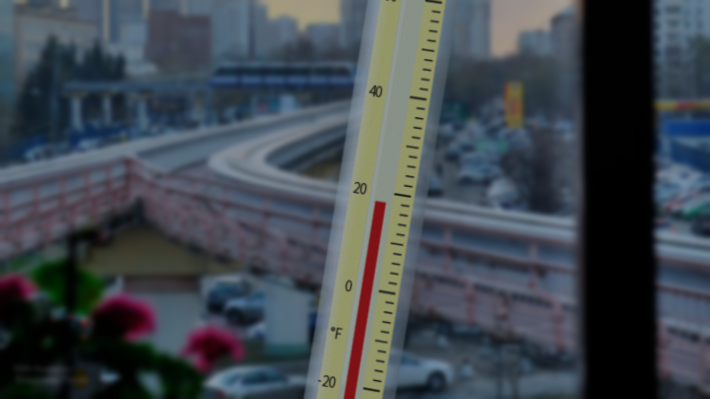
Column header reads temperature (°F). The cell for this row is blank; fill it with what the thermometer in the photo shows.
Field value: 18 °F
